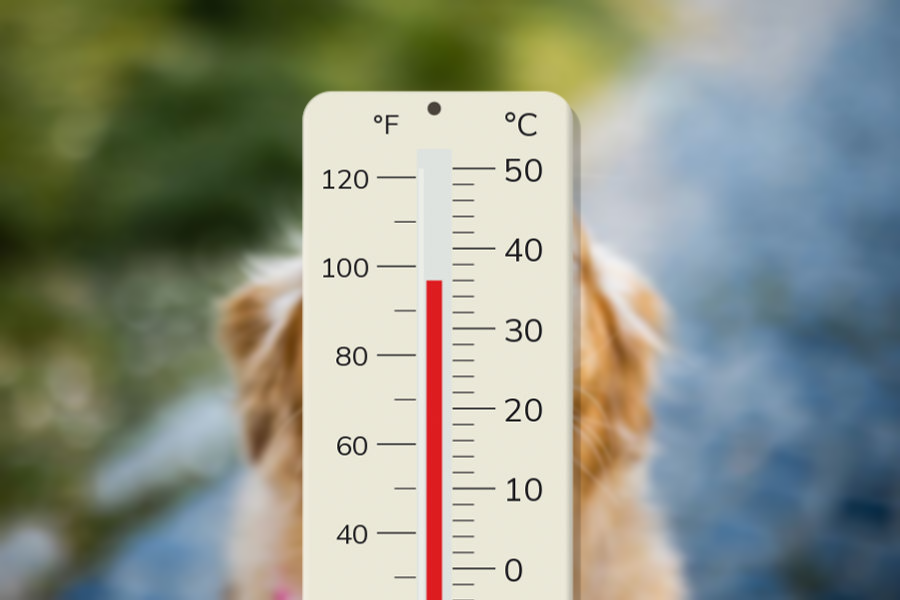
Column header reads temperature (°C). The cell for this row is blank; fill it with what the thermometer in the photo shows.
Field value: 36 °C
